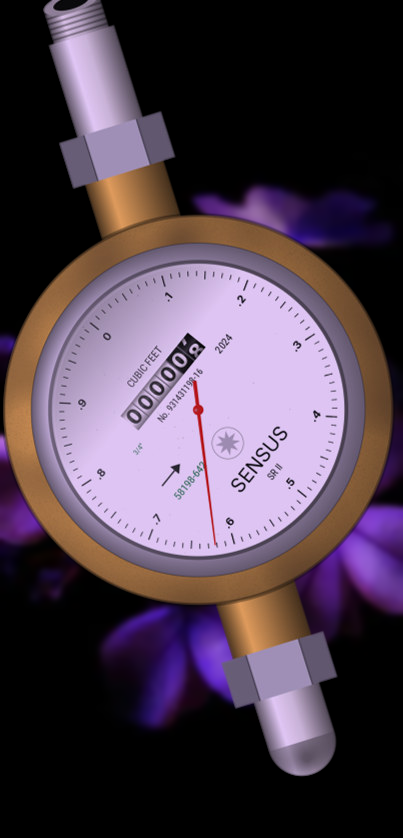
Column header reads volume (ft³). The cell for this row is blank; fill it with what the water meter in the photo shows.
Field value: 7.62 ft³
